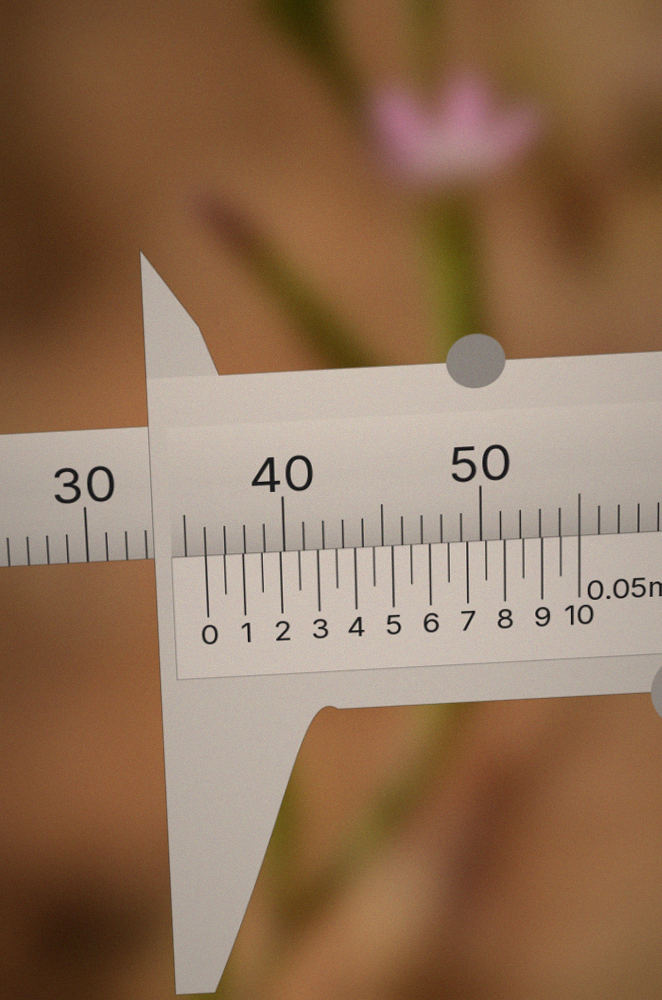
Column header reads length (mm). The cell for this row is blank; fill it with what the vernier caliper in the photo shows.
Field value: 36.0 mm
